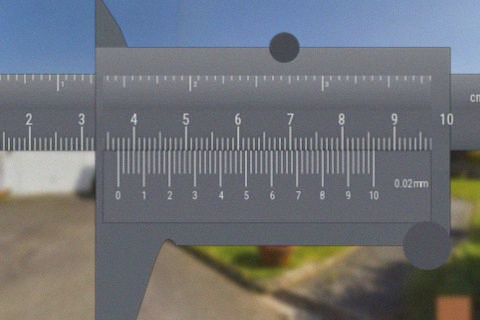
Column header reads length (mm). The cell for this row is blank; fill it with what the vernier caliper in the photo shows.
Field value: 37.0 mm
